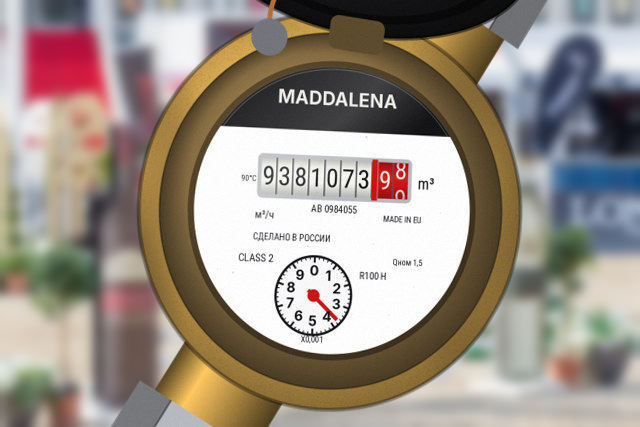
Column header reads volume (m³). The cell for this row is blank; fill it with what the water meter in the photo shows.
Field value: 9381073.983 m³
